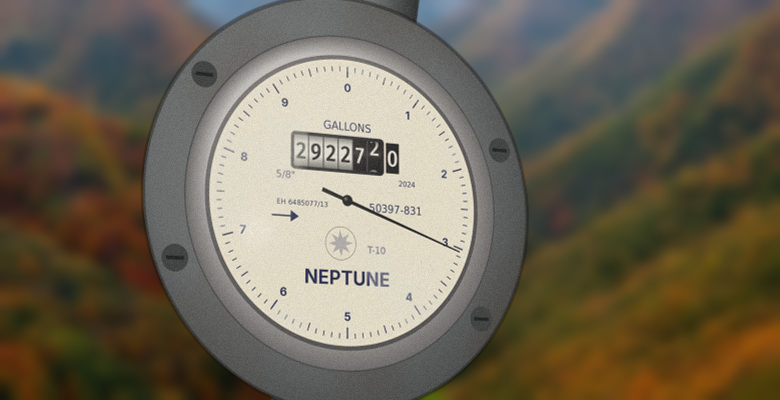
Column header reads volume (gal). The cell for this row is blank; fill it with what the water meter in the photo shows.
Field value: 2922723.0 gal
